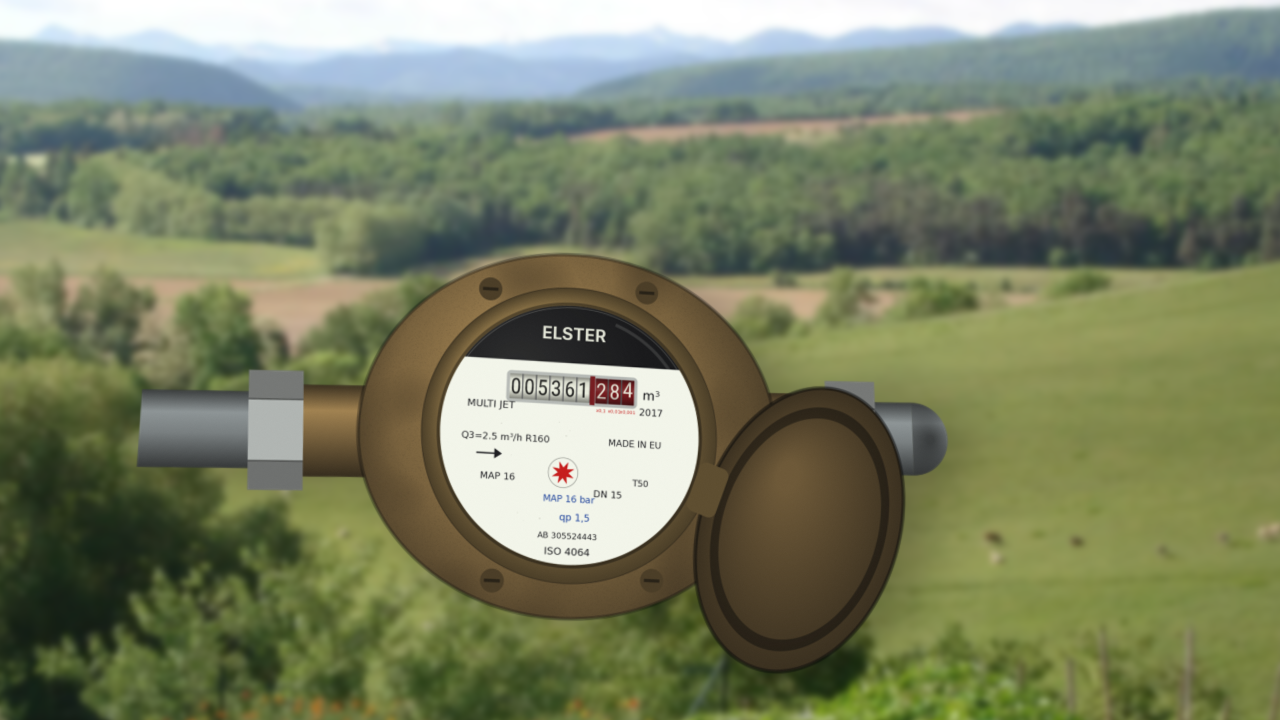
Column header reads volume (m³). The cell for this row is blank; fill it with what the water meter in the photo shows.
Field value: 5361.284 m³
